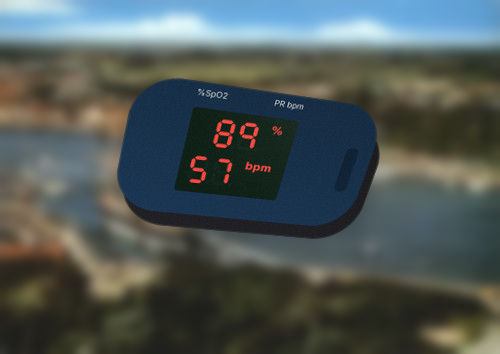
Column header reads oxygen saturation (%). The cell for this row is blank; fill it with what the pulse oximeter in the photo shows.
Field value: 89 %
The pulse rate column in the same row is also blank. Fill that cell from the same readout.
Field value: 57 bpm
